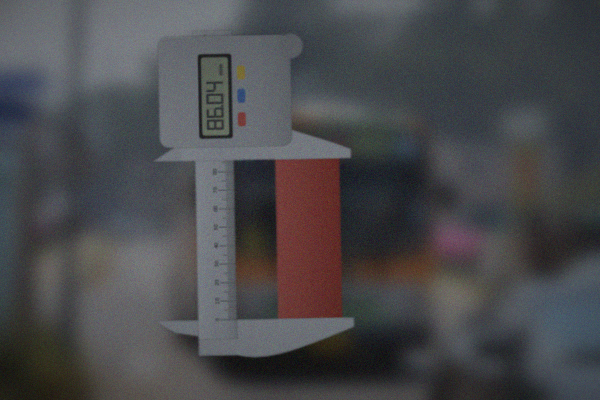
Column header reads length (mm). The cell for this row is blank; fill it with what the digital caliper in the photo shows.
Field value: 86.04 mm
